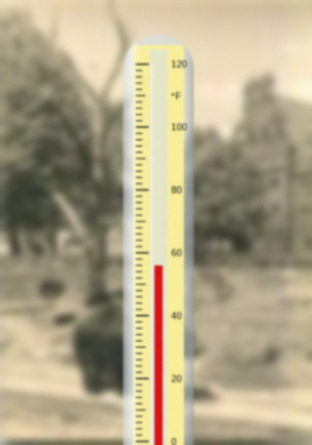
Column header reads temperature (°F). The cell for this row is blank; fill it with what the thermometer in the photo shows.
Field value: 56 °F
